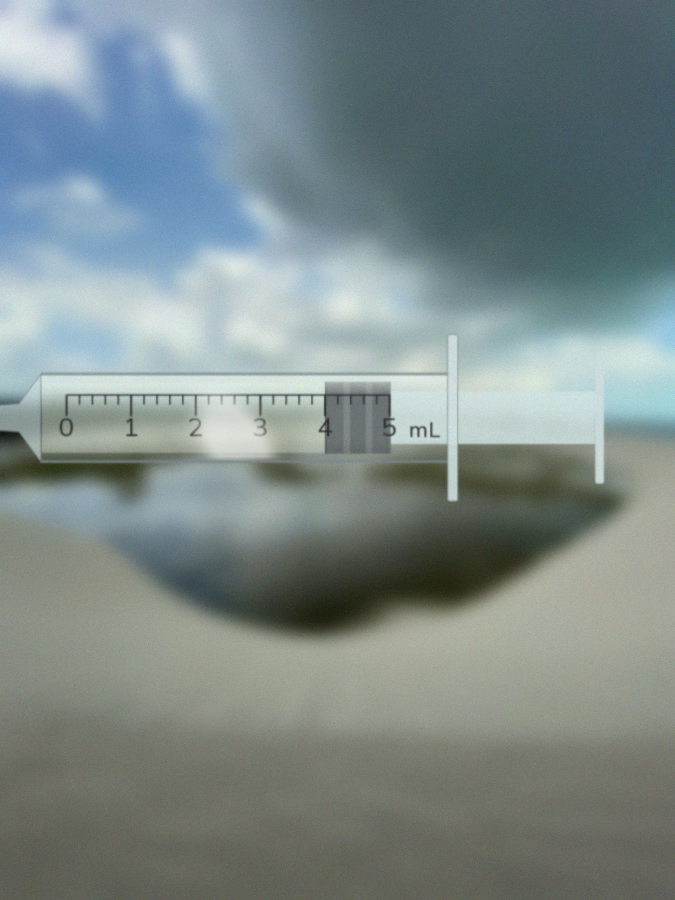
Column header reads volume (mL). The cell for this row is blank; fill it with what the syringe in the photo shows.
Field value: 4 mL
